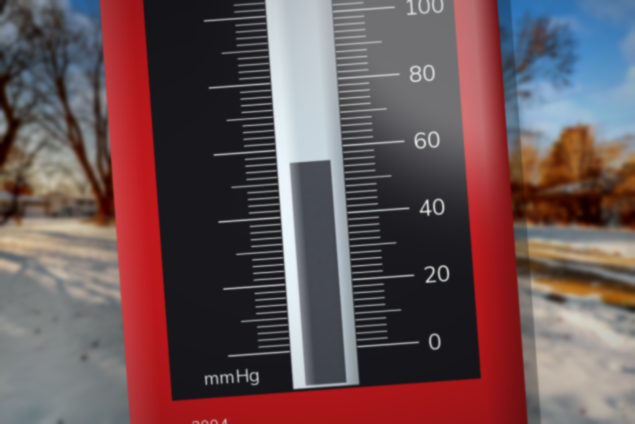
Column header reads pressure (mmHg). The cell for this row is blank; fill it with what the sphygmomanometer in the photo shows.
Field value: 56 mmHg
